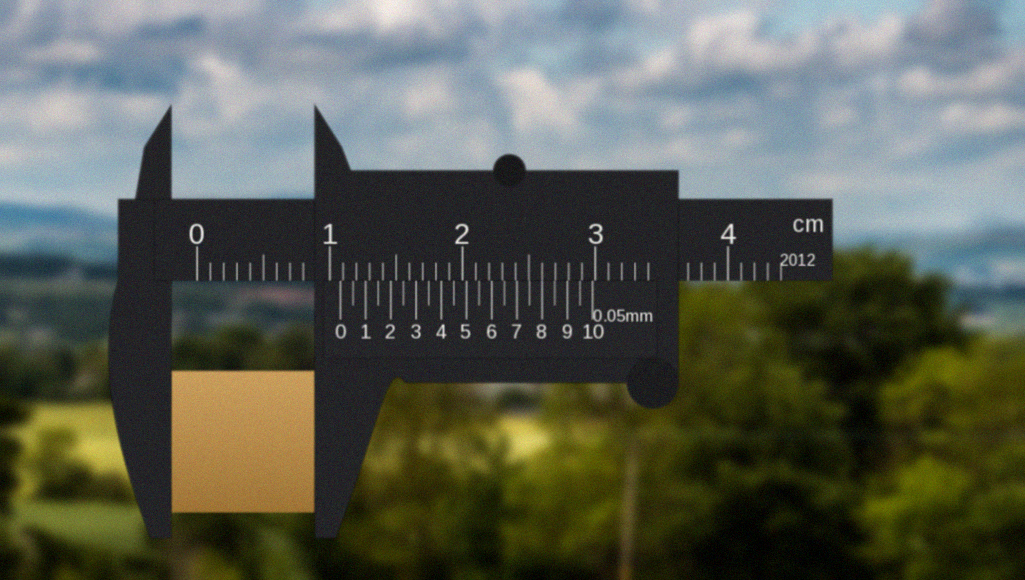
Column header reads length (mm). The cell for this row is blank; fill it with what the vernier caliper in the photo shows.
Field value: 10.8 mm
